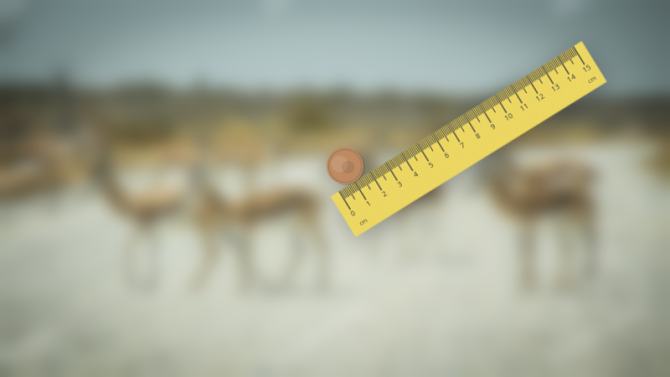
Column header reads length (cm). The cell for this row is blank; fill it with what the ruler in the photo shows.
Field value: 2 cm
